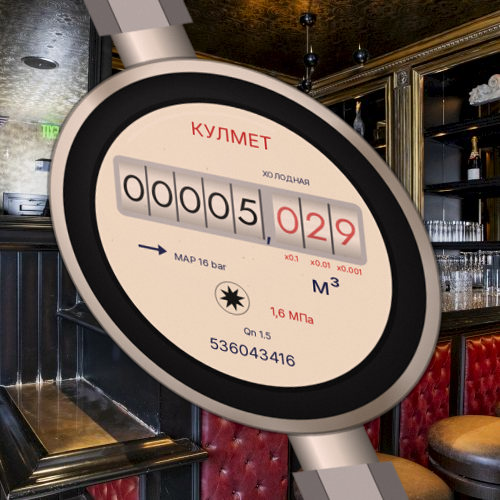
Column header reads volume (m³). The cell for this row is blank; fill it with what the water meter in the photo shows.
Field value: 5.029 m³
